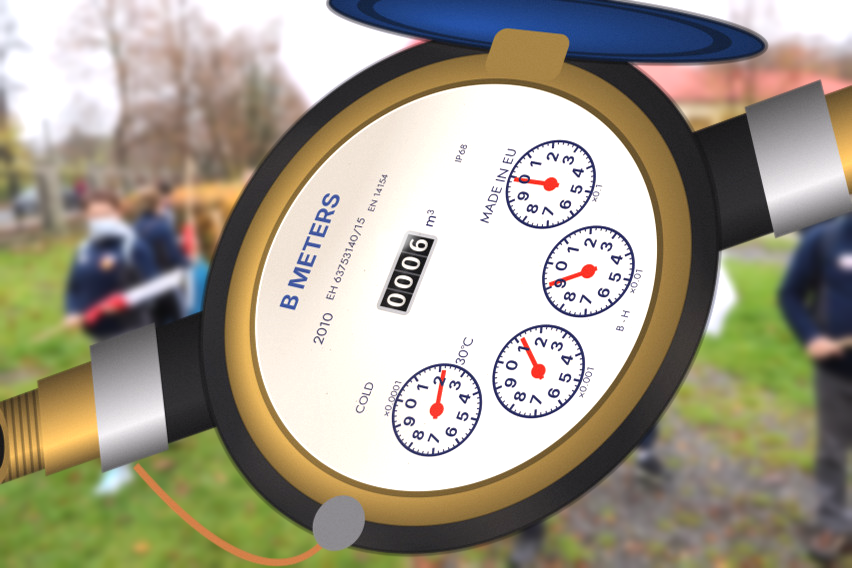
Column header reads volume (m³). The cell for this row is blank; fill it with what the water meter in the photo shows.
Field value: 5.9912 m³
